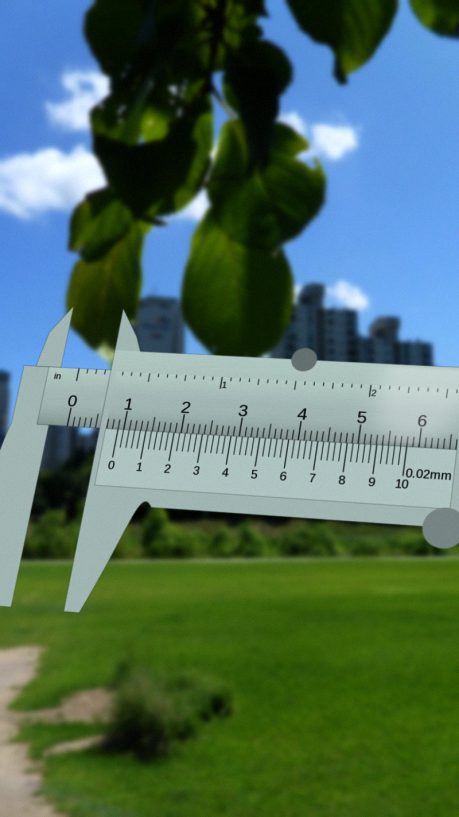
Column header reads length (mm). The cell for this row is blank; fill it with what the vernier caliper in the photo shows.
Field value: 9.0 mm
